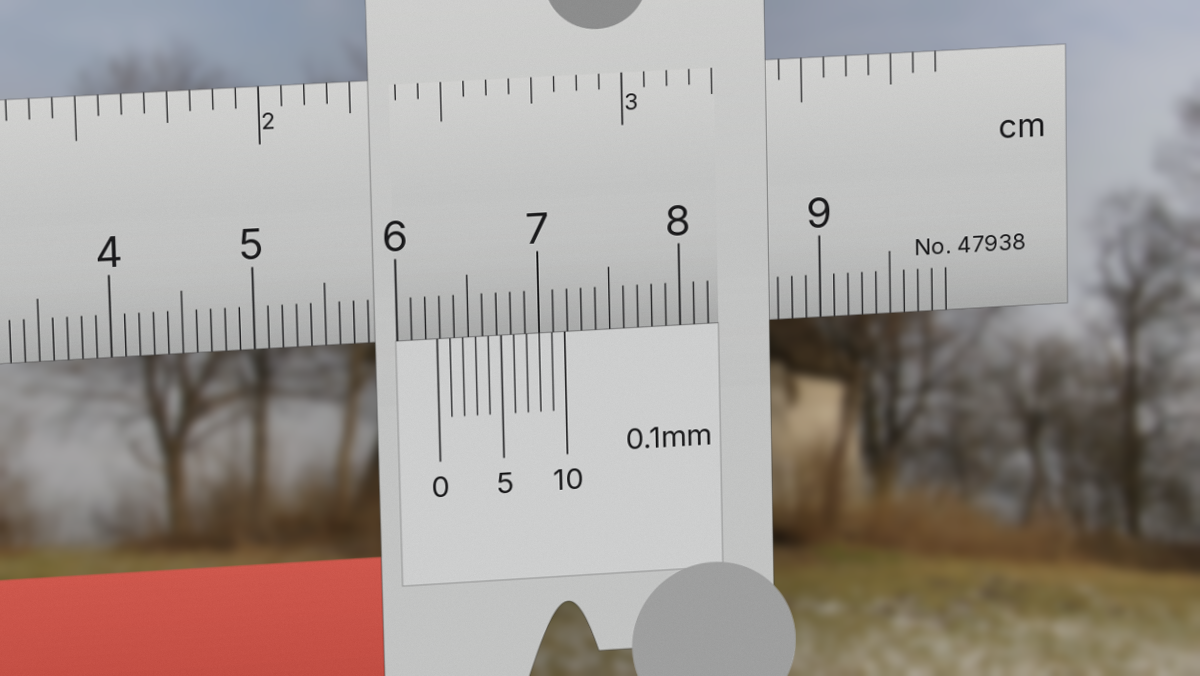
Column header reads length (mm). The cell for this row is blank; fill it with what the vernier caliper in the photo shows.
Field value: 62.8 mm
